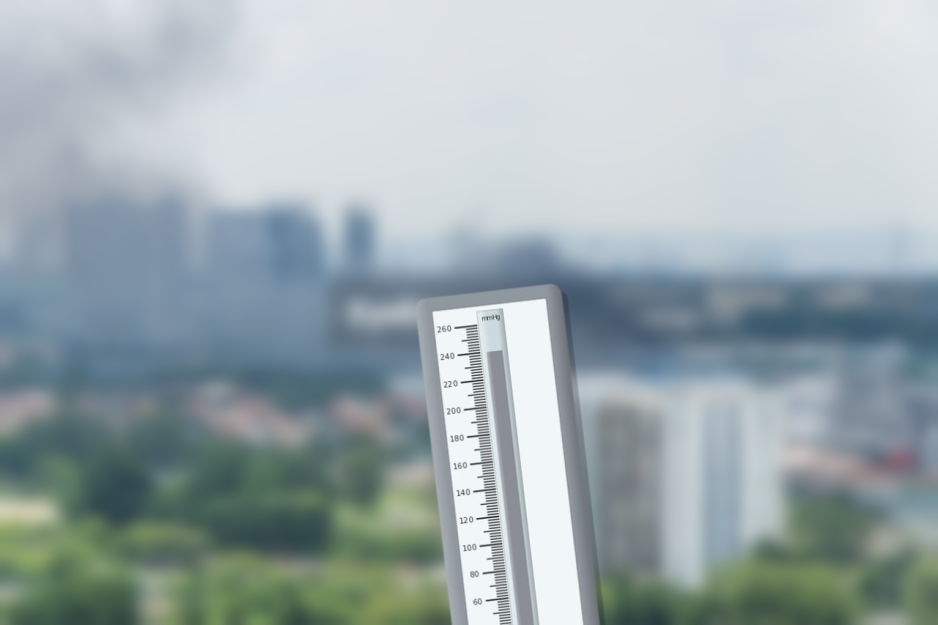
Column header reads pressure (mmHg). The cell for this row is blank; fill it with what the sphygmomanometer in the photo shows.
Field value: 240 mmHg
